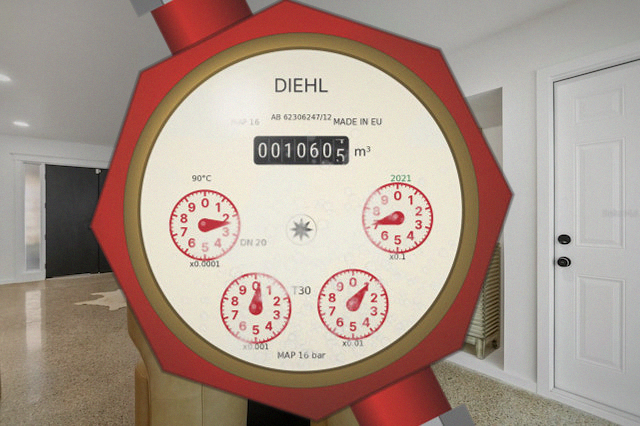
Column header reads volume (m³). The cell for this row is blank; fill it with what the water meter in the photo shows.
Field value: 10604.7102 m³
